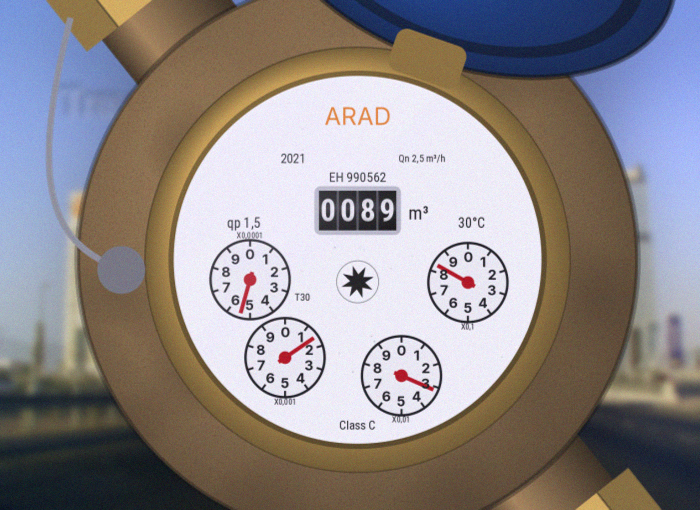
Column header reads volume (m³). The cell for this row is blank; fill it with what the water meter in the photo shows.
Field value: 89.8315 m³
